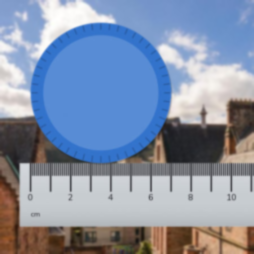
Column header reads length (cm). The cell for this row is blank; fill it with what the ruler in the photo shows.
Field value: 7 cm
